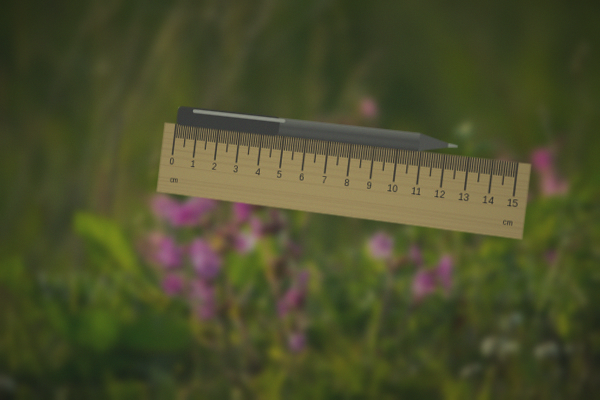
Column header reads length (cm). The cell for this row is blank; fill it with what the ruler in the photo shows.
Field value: 12.5 cm
